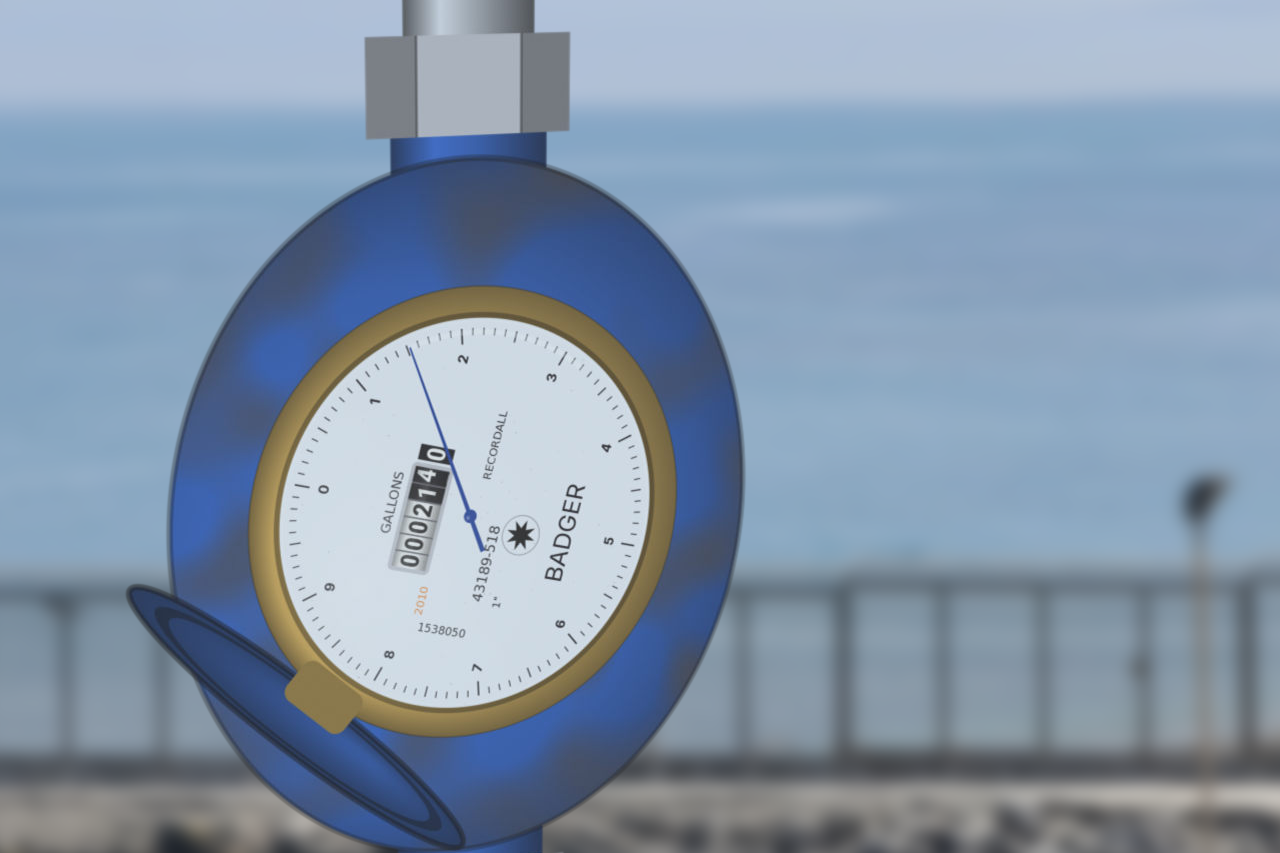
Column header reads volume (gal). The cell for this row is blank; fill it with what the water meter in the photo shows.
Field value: 2141.5 gal
